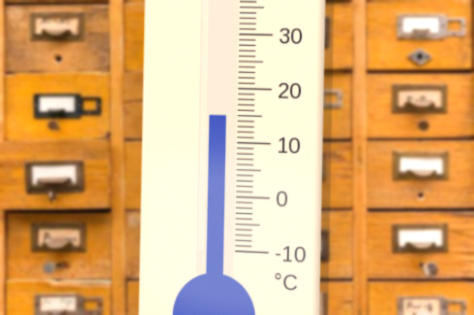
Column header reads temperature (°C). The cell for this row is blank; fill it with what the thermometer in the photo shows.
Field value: 15 °C
